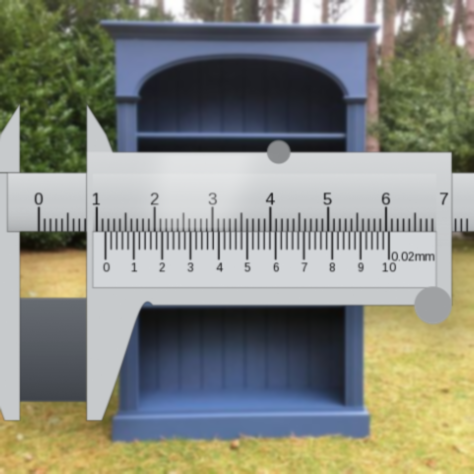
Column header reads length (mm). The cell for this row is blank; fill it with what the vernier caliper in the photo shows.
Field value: 11.5 mm
